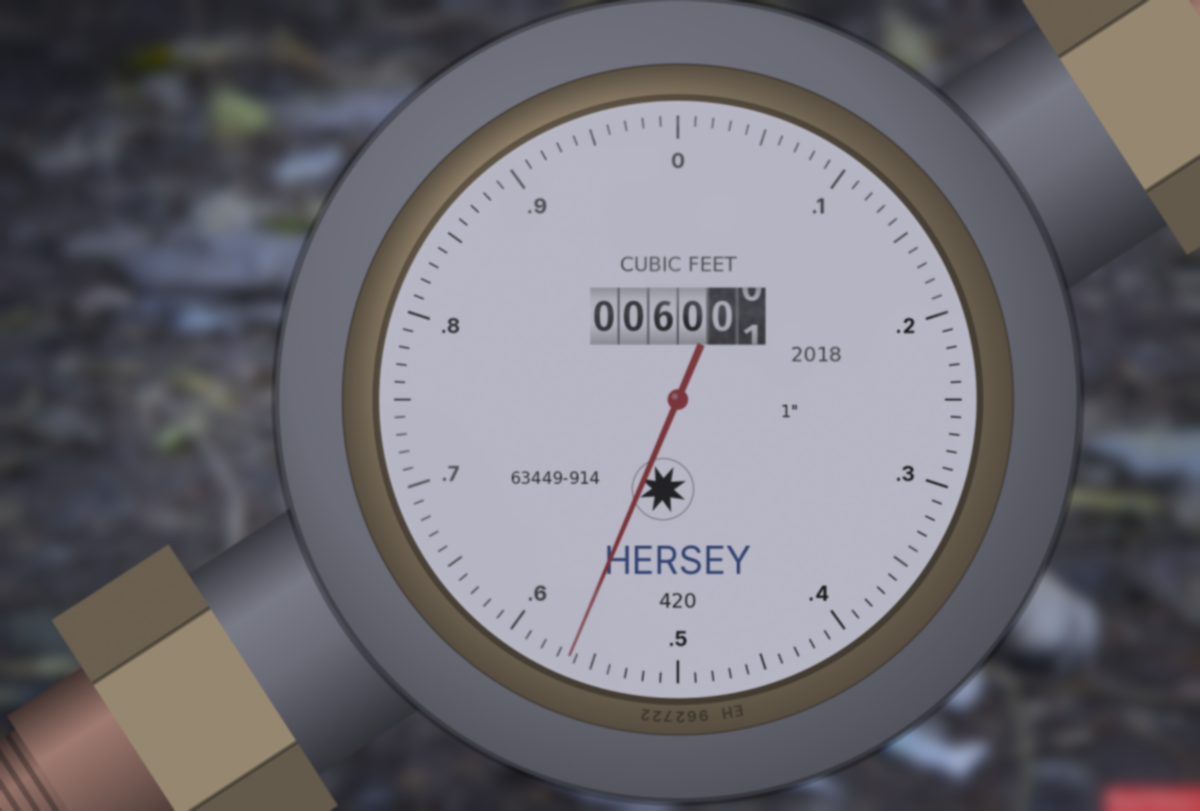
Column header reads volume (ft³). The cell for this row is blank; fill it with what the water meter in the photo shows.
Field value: 6000.56 ft³
